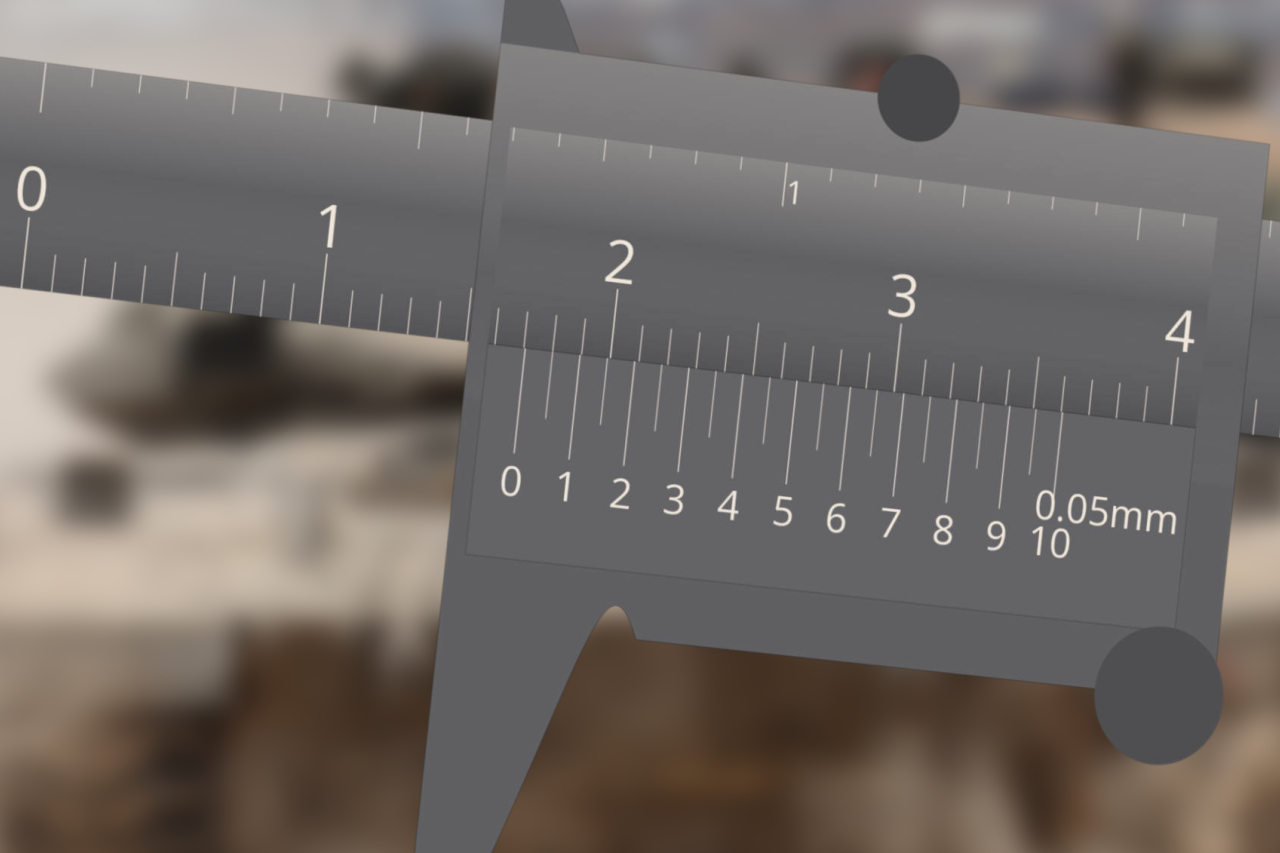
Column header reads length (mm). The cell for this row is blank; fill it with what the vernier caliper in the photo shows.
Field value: 17.05 mm
